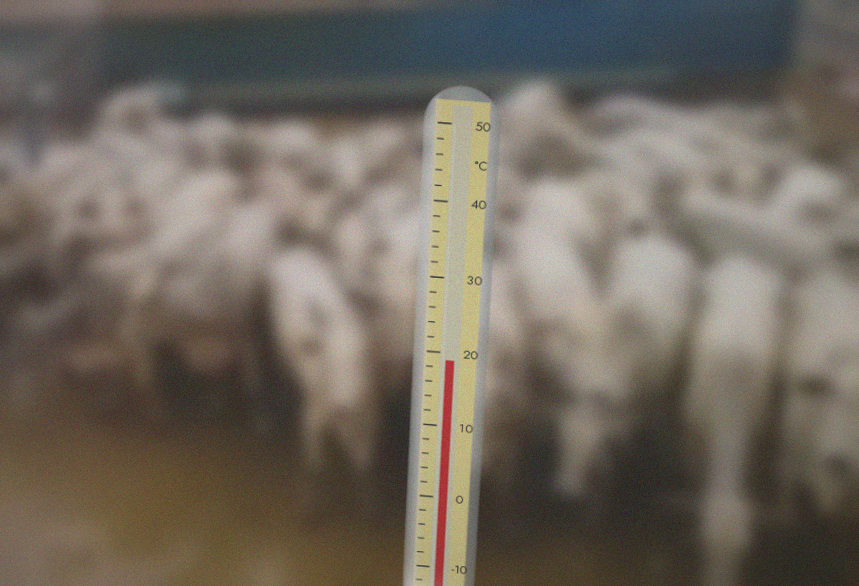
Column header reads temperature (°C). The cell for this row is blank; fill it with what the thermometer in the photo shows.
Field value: 19 °C
